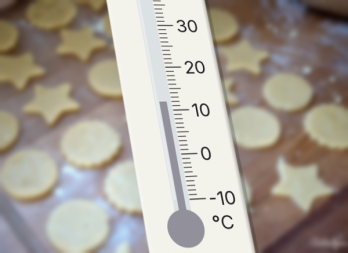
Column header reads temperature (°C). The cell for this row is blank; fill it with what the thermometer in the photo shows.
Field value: 12 °C
